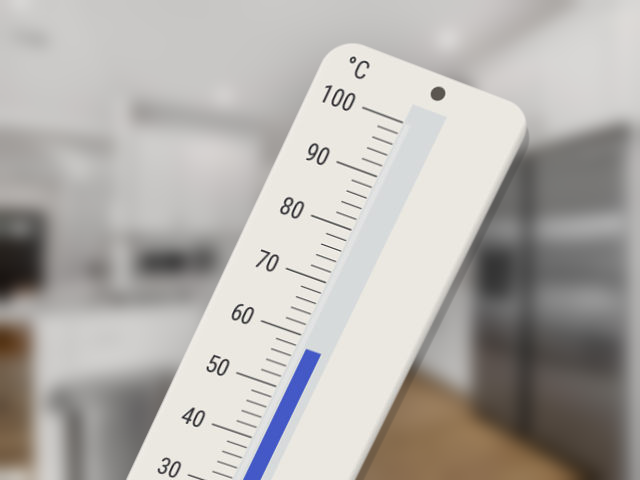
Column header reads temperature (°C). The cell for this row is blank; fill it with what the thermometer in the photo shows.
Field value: 58 °C
